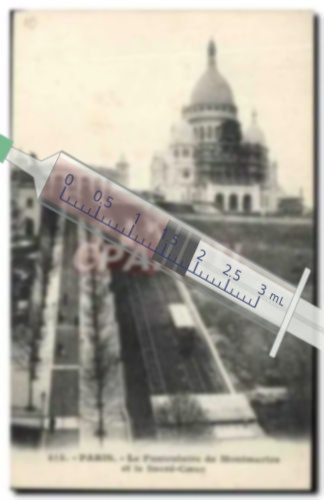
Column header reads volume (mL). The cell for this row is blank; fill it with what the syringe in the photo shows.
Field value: 1.4 mL
